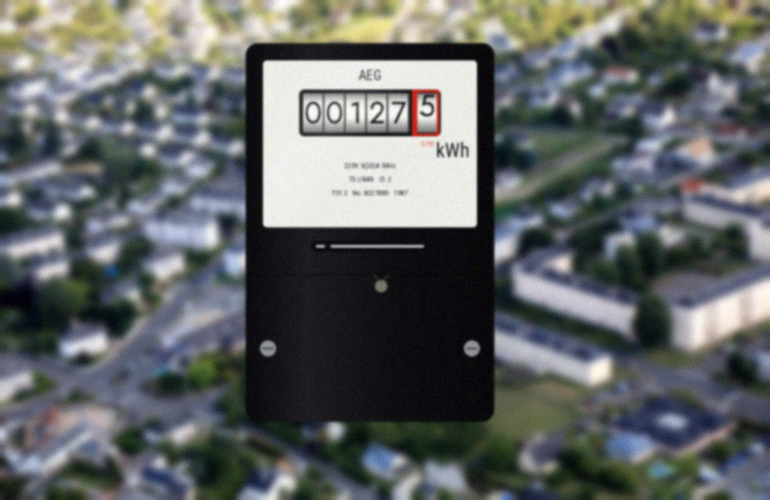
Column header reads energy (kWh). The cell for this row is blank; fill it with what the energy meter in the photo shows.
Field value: 127.5 kWh
